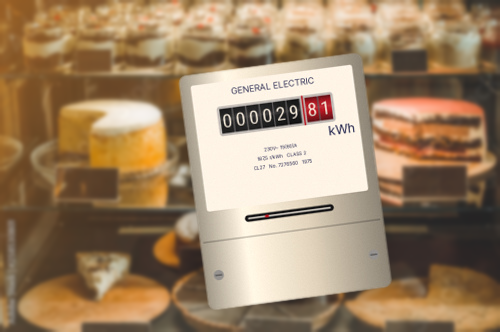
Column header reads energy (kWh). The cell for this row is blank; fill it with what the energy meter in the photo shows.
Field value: 29.81 kWh
